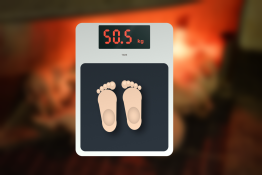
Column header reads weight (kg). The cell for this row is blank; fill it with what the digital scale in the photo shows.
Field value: 50.5 kg
